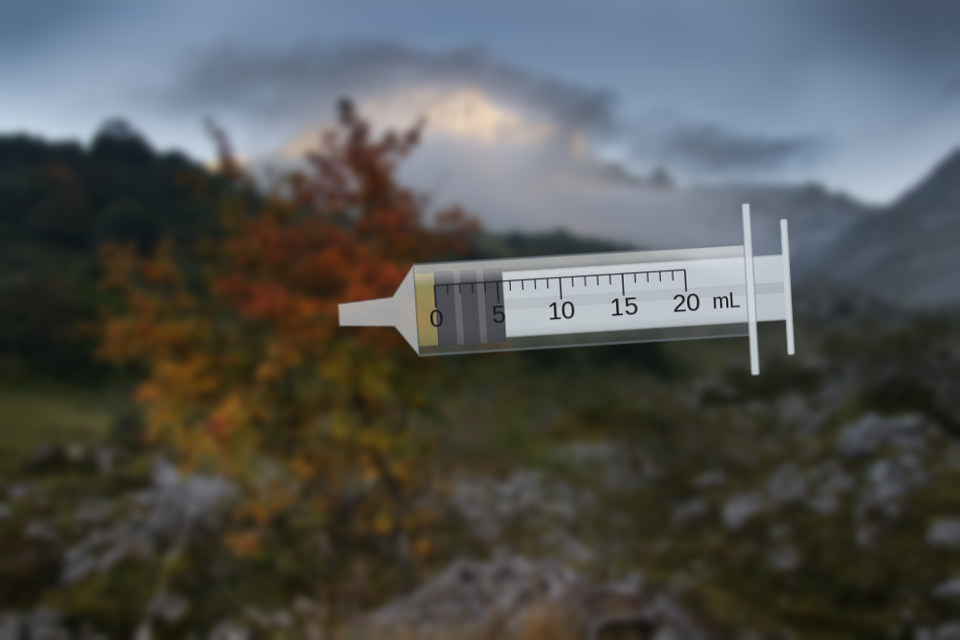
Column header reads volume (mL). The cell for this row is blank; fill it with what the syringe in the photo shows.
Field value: 0 mL
